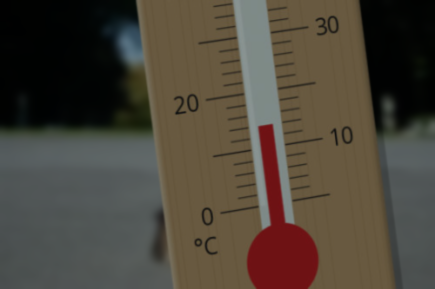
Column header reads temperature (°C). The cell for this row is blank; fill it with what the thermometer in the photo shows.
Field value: 14 °C
